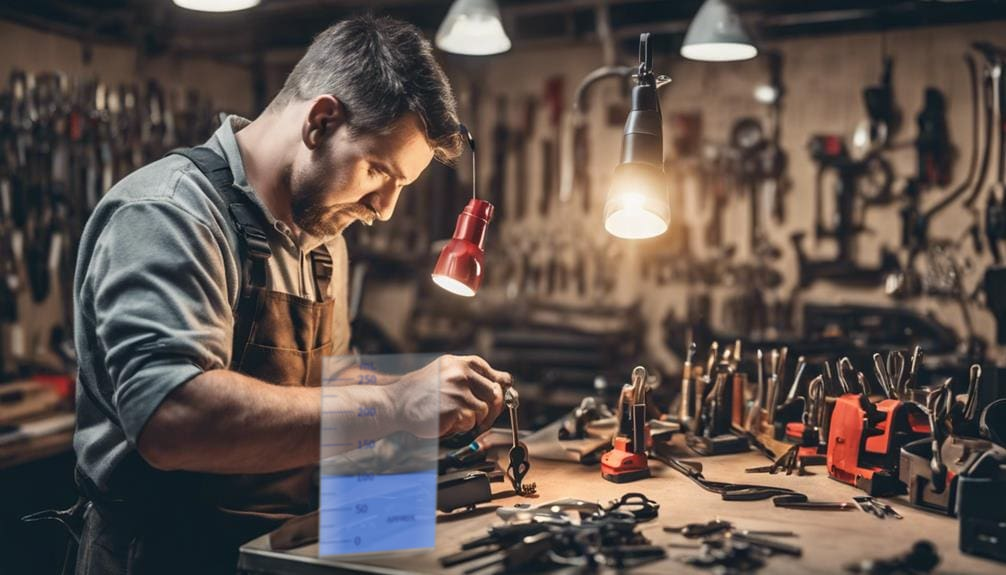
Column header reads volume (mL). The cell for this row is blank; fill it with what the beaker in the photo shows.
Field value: 100 mL
